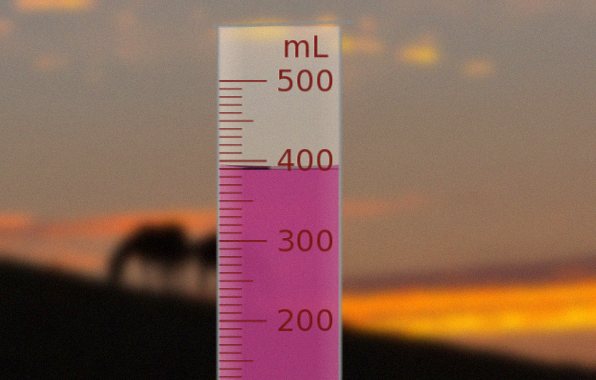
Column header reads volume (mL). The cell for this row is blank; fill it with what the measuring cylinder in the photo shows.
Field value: 390 mL
